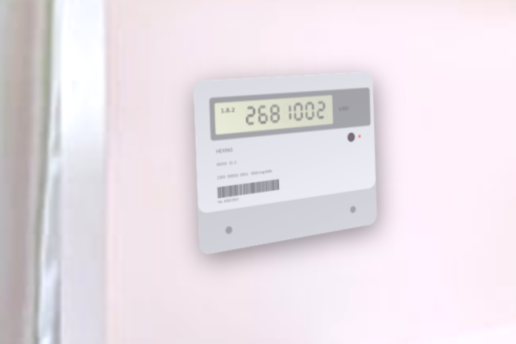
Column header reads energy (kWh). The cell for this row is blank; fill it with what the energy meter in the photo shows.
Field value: 2681002 kWh
